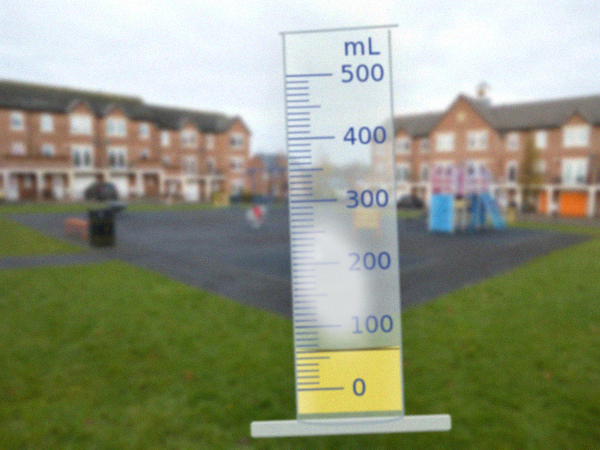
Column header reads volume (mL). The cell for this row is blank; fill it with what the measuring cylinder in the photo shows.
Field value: 60 mL
